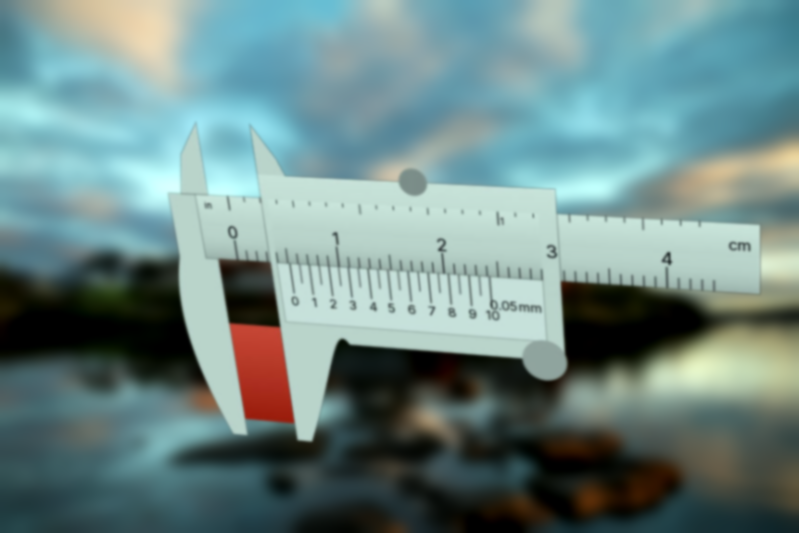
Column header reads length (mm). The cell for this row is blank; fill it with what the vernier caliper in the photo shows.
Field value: 5.2 mm
